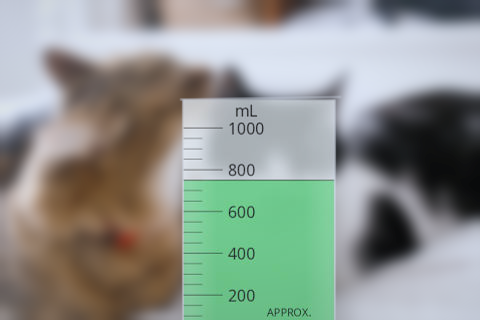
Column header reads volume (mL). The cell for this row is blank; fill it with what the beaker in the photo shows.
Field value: 750 mL
